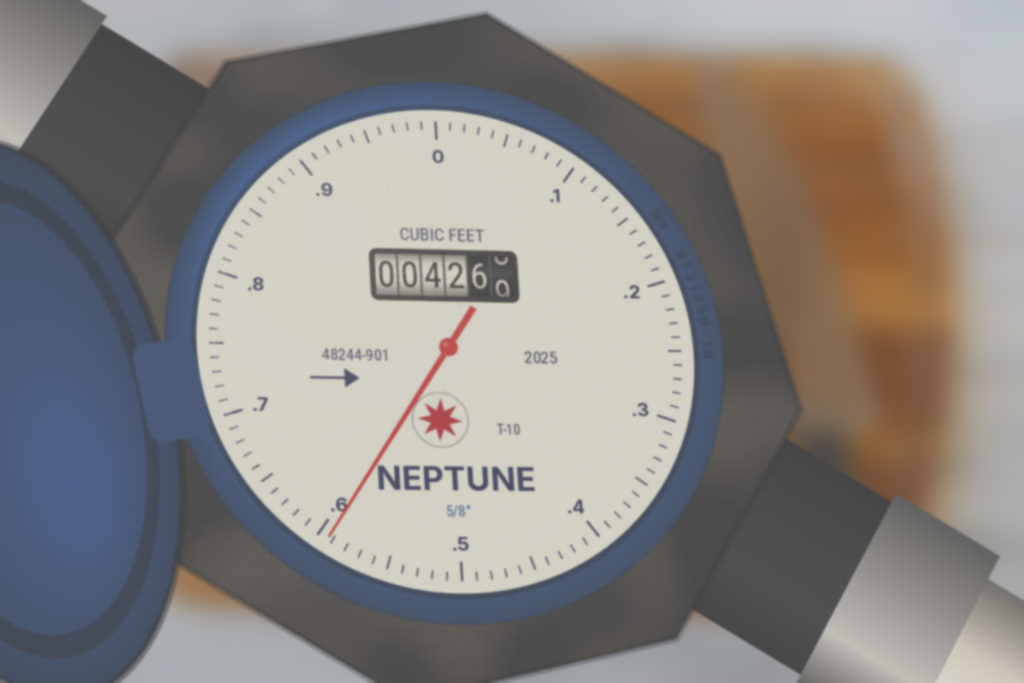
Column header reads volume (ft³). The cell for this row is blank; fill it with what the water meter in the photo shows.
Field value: 4268.59 ft³
